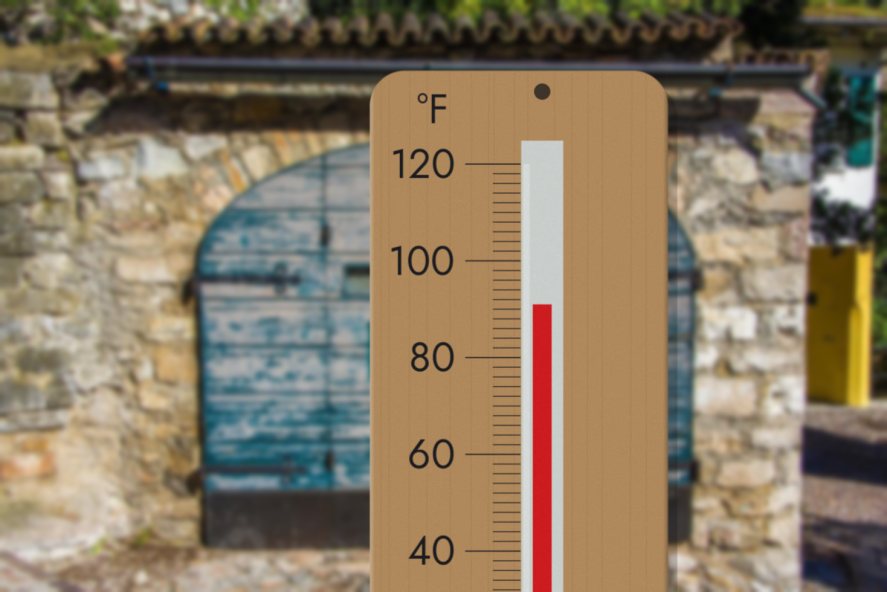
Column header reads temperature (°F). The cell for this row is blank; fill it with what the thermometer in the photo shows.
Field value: 91 °F
